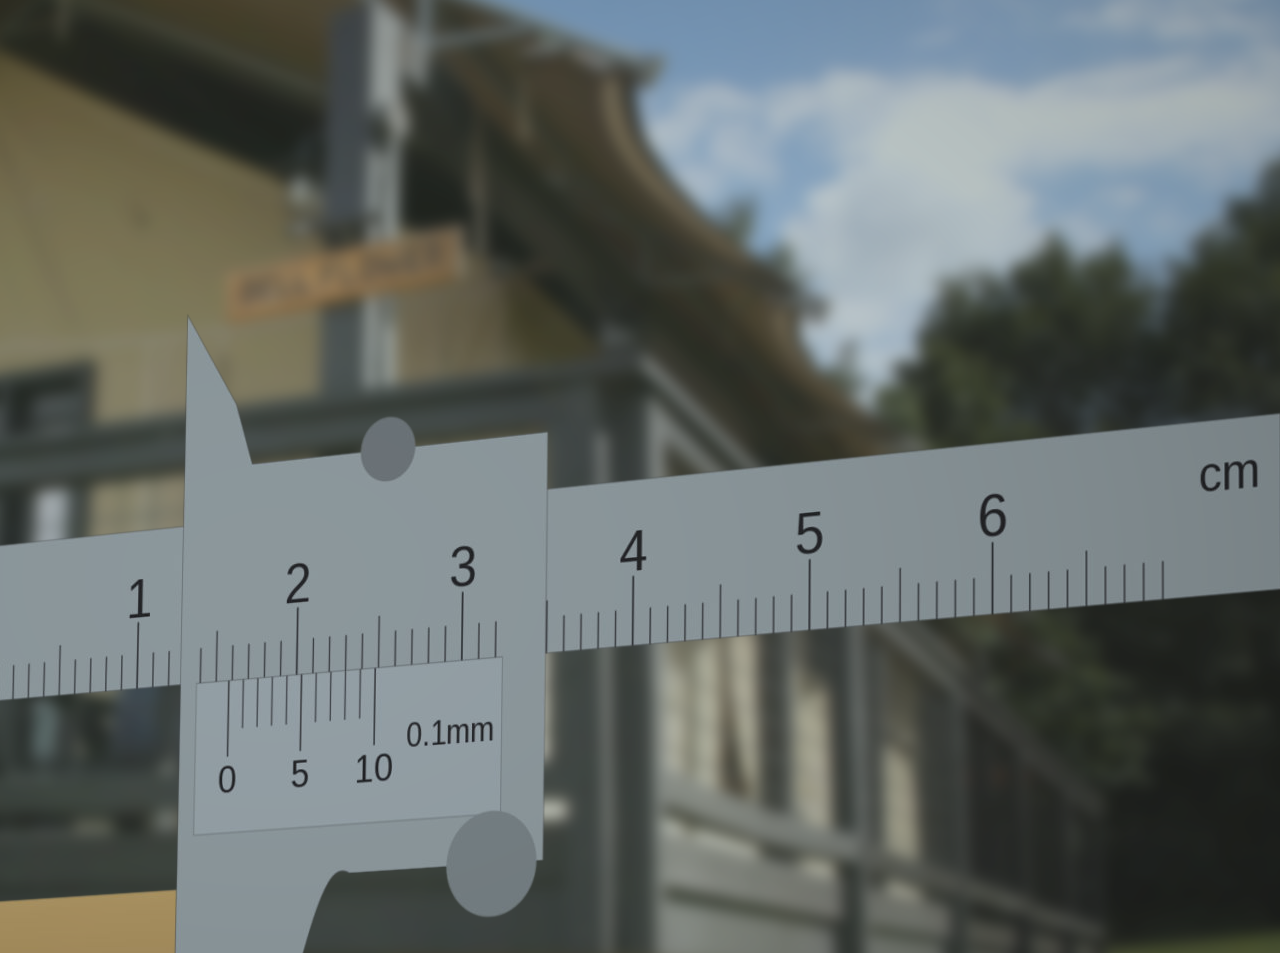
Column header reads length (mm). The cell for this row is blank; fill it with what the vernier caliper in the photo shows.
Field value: 15.8 mm
